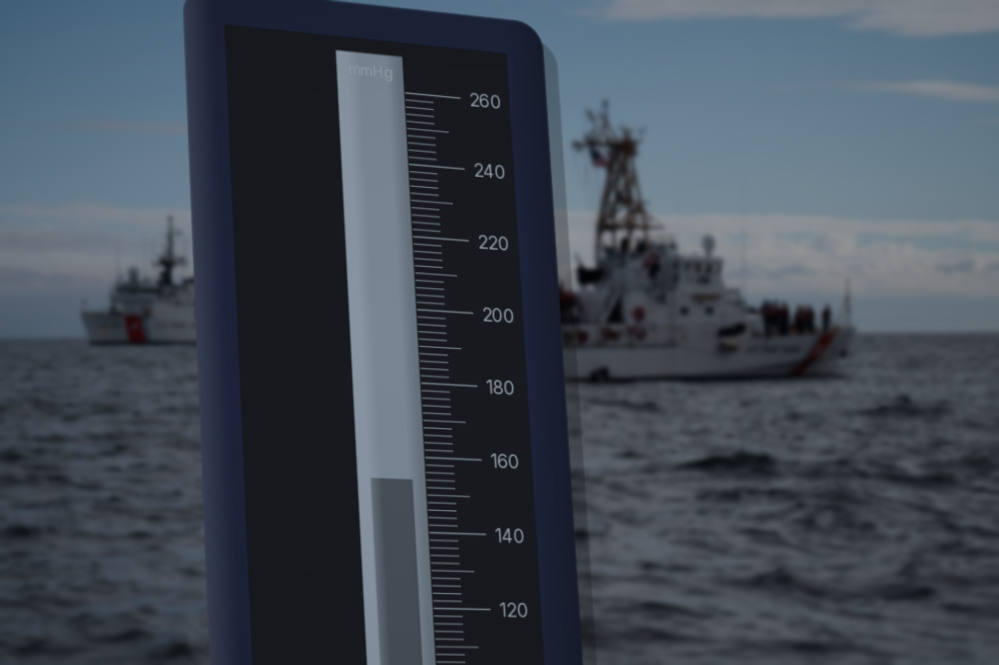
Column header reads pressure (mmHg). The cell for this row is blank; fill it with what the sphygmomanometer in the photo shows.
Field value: 154 mmHg
